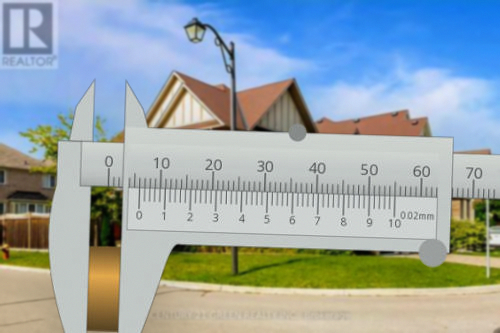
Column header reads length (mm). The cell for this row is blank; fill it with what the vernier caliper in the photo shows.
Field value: 6.0 mm
